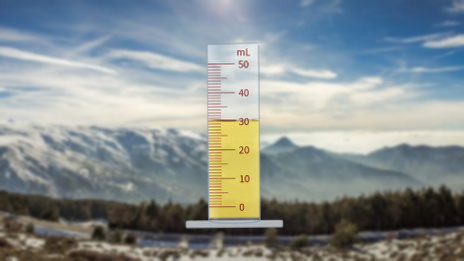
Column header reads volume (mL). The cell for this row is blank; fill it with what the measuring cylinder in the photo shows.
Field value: 30 mL
